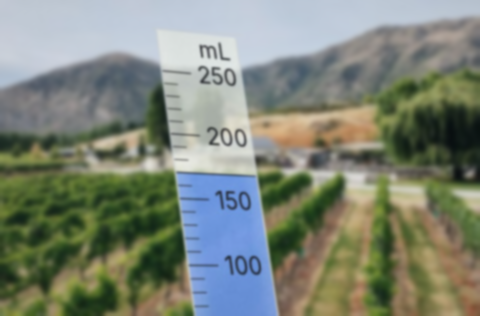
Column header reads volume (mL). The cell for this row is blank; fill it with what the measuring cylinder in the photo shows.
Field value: 170 mL
